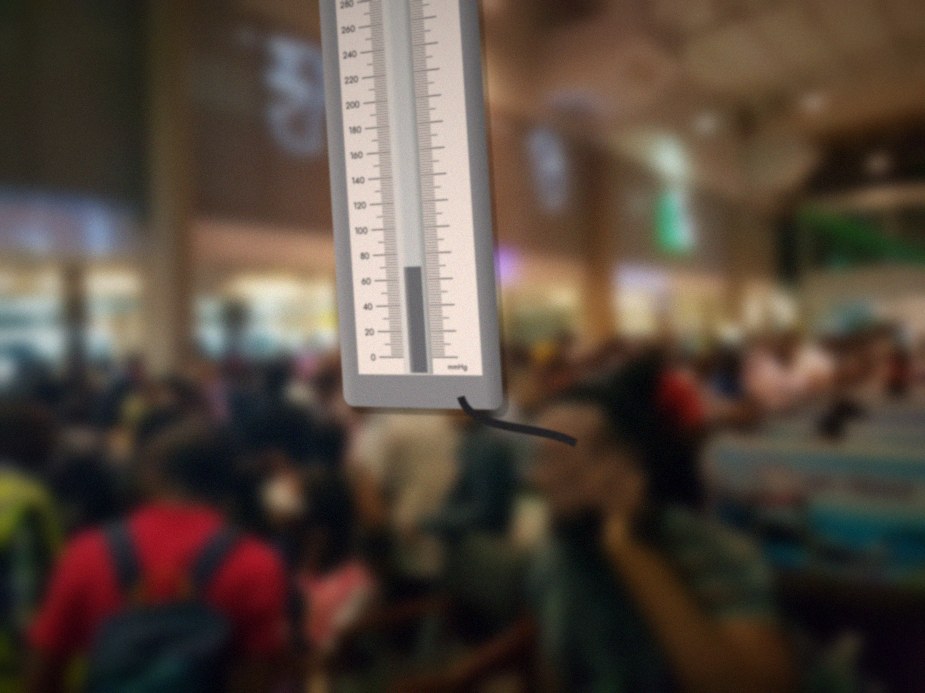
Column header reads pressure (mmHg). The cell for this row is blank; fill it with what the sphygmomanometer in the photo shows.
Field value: 70 mmHg
